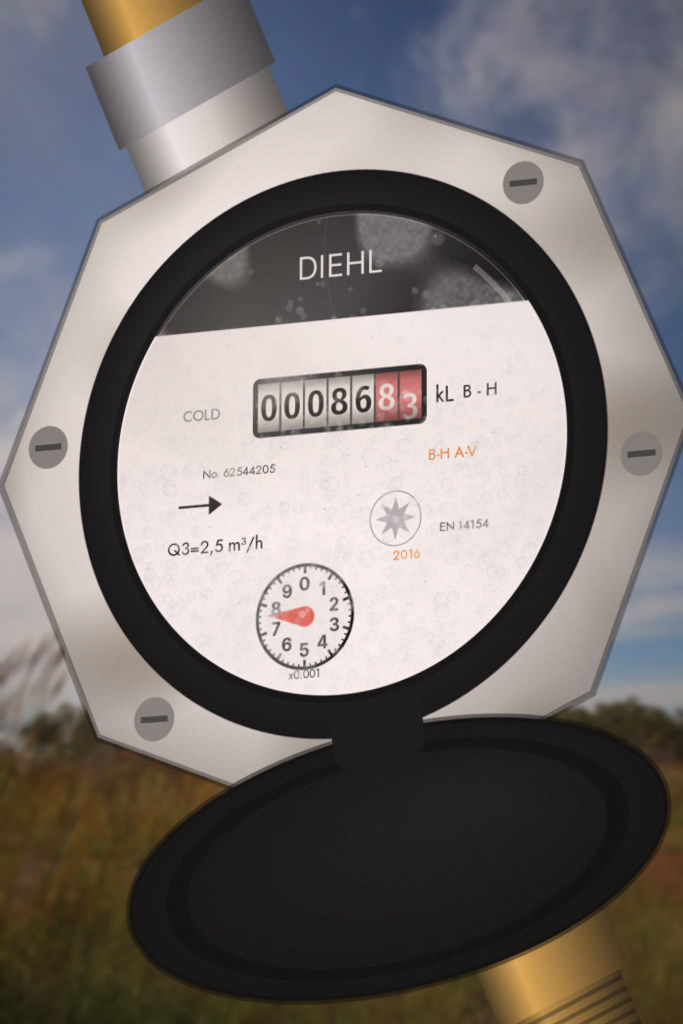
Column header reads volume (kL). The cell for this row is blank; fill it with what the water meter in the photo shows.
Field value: 86.827 kL
